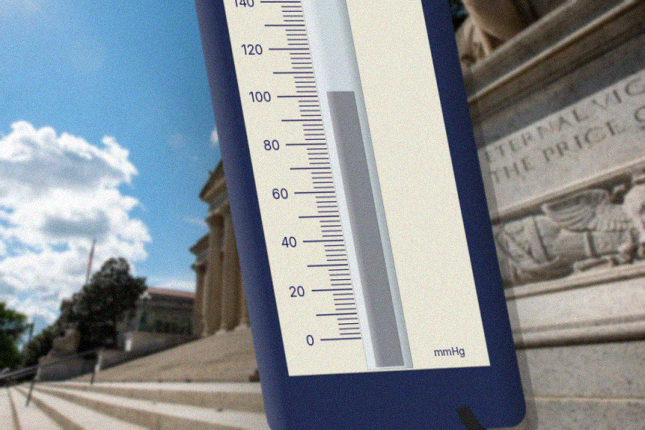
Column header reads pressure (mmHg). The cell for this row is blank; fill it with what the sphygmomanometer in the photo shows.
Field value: 102 mmHg
